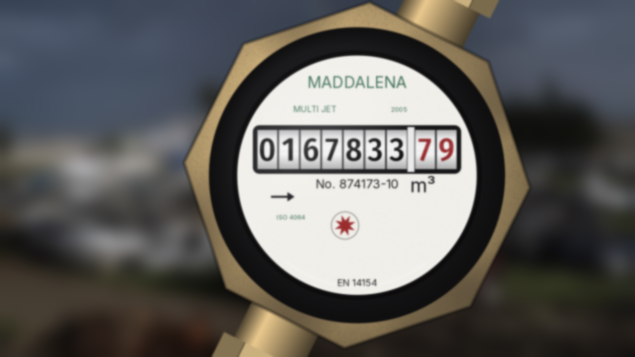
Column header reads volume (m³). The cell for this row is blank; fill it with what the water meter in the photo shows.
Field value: 167833.79 m³
